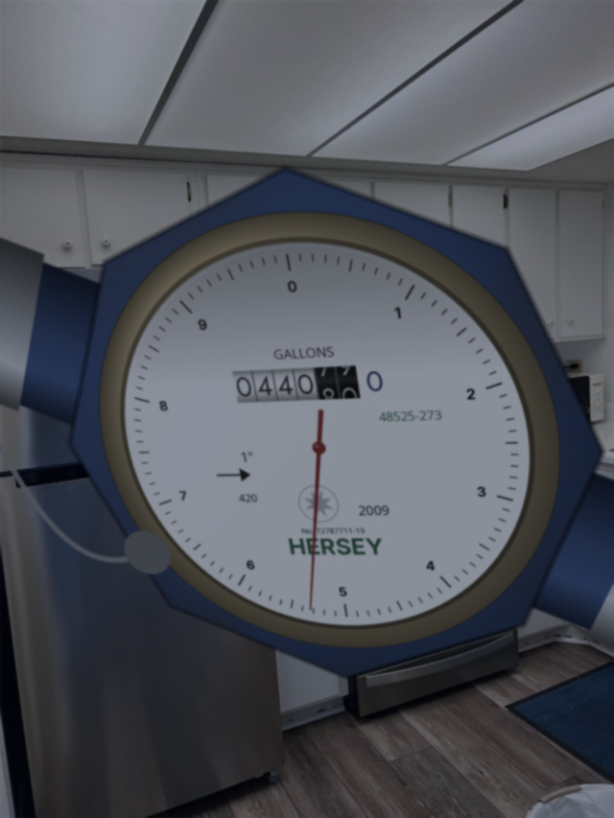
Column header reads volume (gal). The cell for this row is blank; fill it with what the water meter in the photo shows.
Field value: 440795.3 gal
